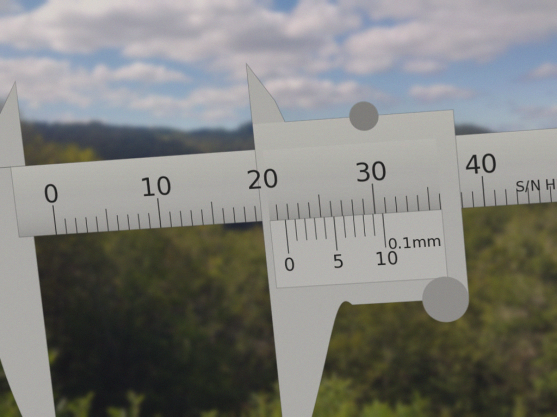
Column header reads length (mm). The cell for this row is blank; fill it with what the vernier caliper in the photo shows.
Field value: 21.7 mm
